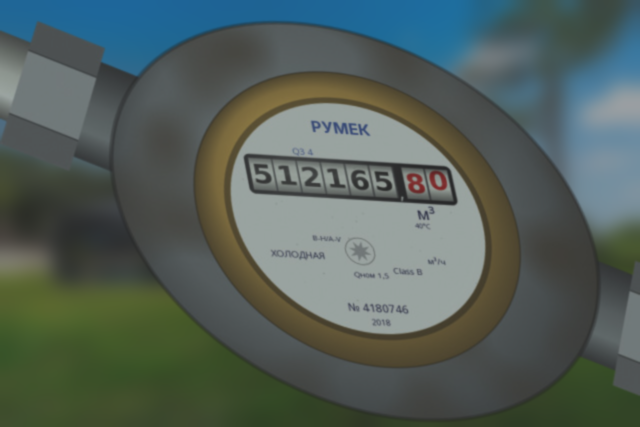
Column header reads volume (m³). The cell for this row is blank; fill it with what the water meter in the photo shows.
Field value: 512165.80 m³
